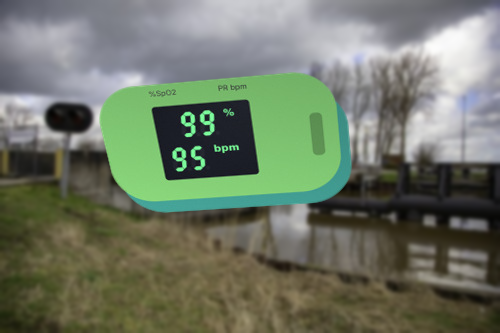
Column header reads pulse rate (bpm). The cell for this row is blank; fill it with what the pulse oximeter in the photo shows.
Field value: 95 bpm
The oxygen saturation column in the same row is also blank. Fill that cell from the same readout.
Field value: 99 %
